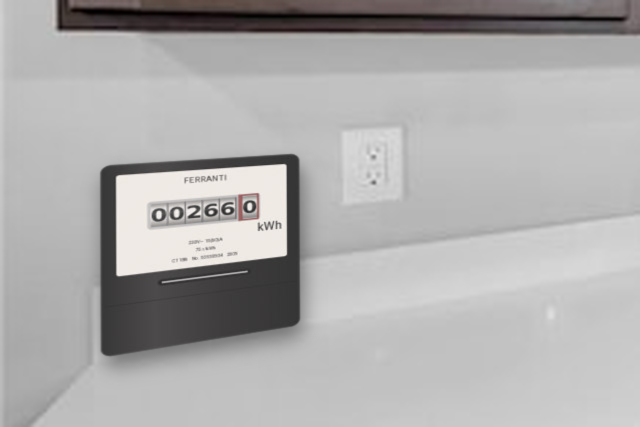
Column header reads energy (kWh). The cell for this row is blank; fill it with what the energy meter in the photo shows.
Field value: 266.0 kWh
